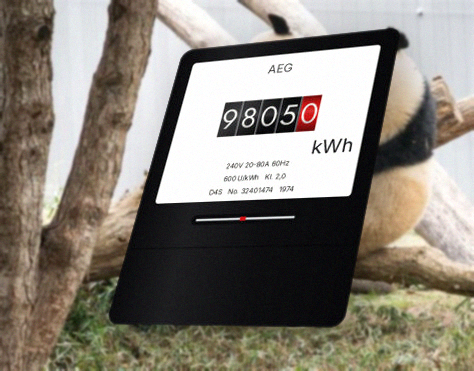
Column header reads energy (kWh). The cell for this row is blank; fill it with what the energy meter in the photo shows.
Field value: 9805.0 kWh
